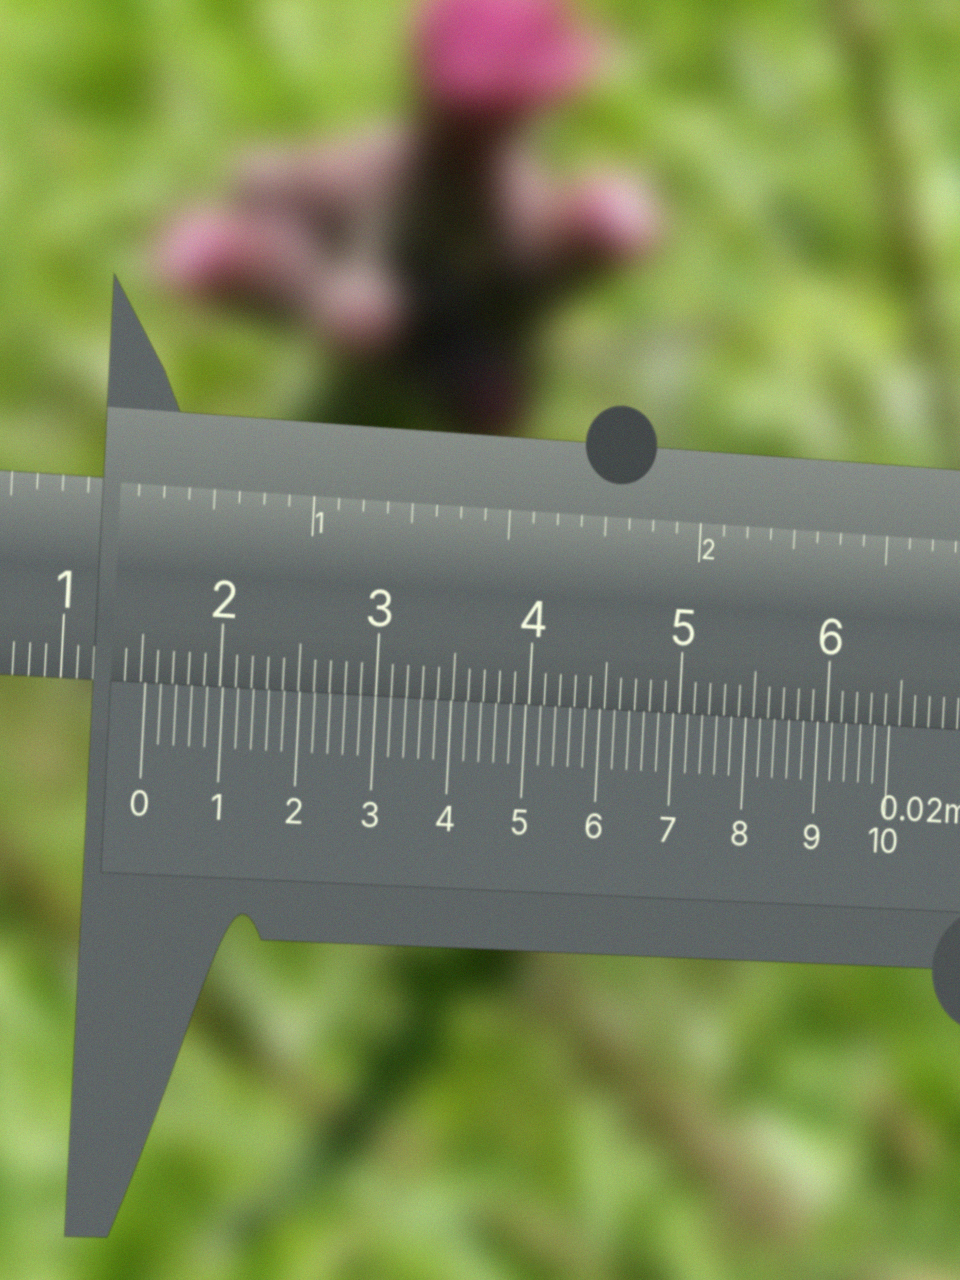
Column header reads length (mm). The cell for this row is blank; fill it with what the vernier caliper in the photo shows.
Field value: 15.3 mm
